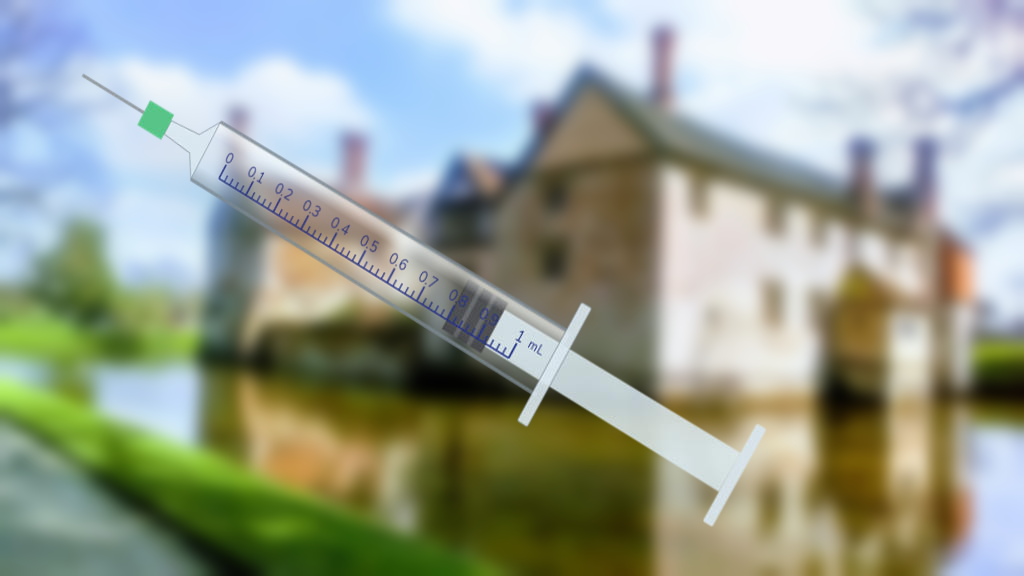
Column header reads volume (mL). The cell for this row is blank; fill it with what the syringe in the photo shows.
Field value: 0.8 mL
